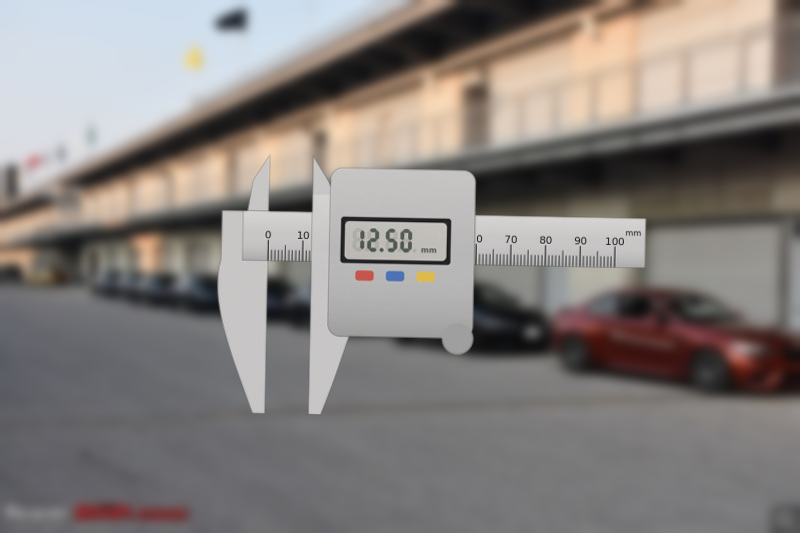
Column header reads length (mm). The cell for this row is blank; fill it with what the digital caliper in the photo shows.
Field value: 12.50 mm
